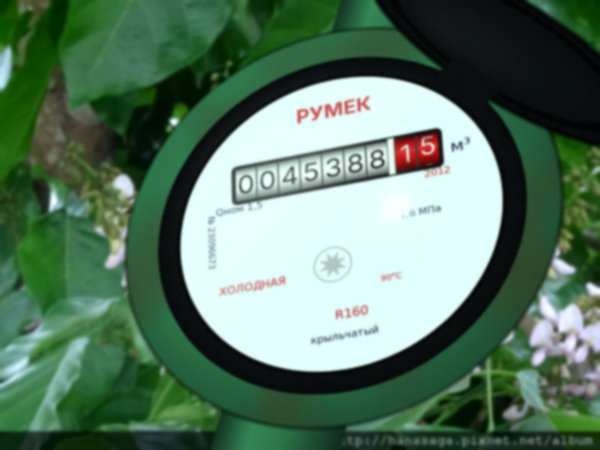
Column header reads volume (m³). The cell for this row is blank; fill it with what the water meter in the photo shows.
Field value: 45388.15 m³
